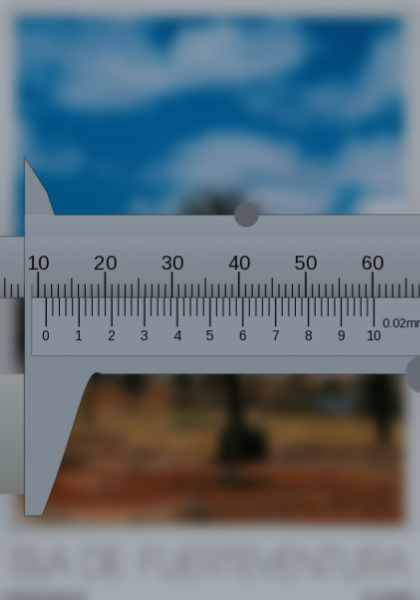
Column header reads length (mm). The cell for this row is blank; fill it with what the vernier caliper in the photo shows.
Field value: 11.2 mm
